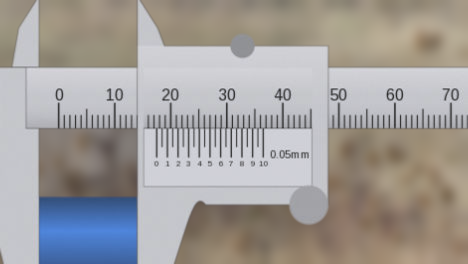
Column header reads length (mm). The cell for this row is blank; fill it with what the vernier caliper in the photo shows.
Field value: 17.5 mm
